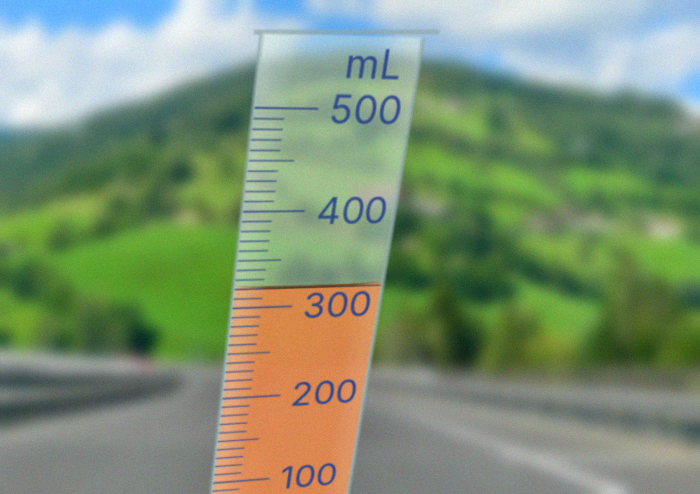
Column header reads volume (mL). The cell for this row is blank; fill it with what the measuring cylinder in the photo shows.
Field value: 320 mL
